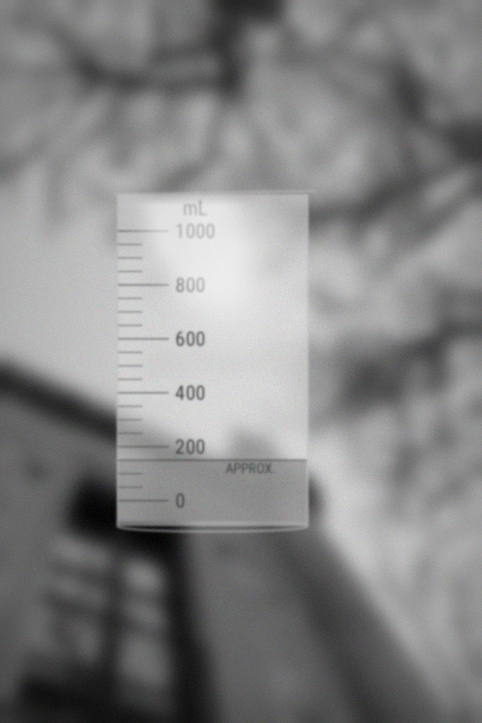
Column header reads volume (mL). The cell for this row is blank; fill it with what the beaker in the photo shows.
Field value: 150 mL
